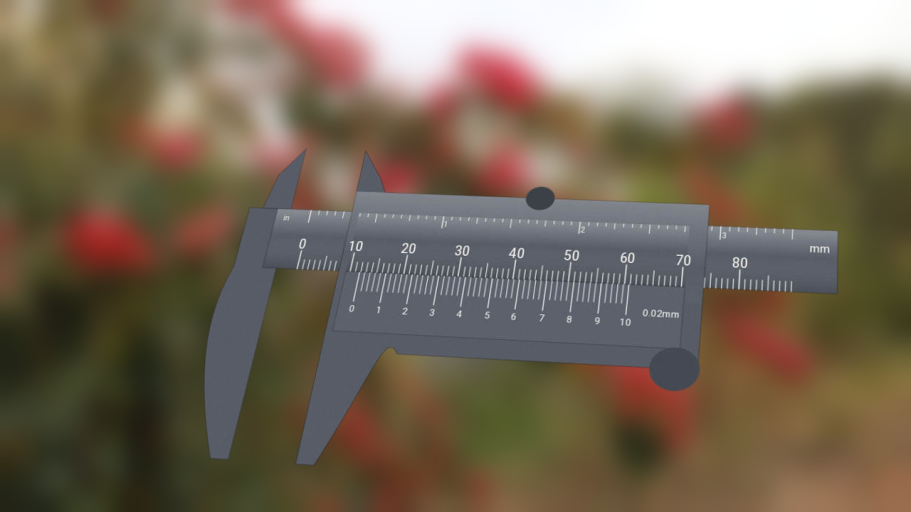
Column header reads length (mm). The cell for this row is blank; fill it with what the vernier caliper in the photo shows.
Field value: 11.8 mm
